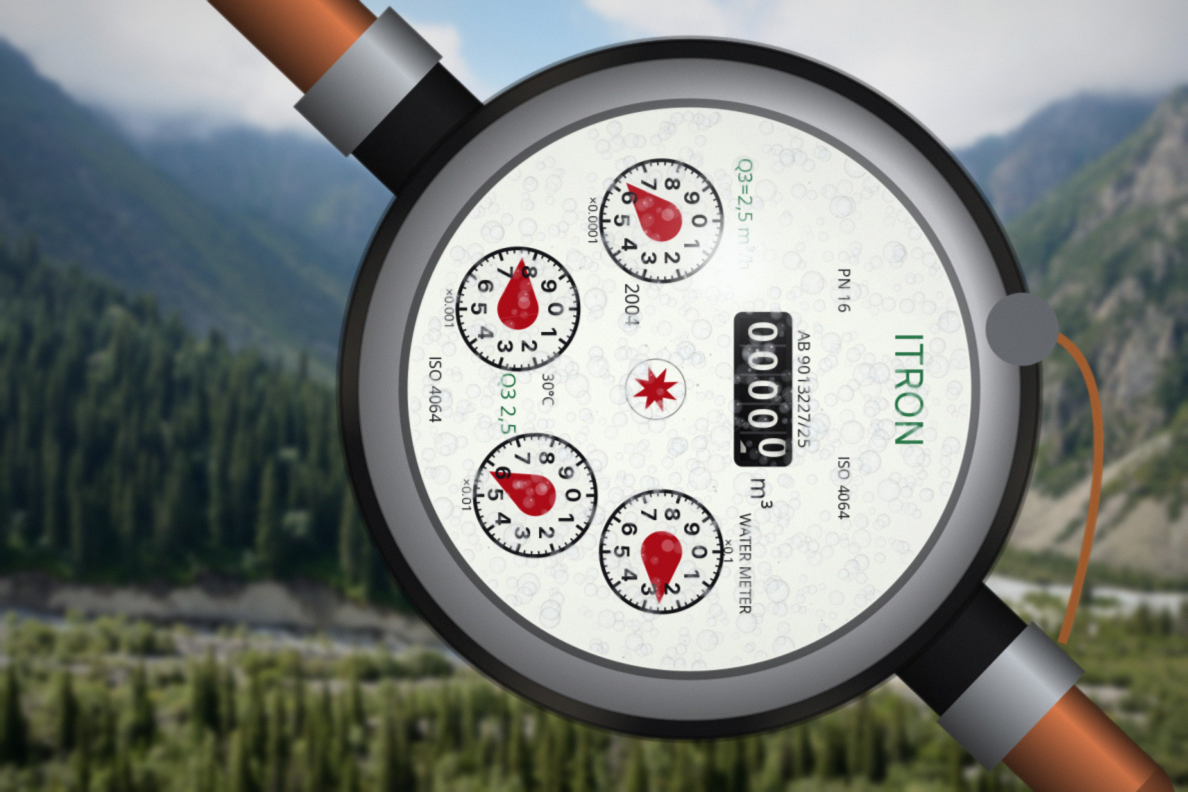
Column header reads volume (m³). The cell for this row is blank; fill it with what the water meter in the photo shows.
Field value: 0.2576 m³
